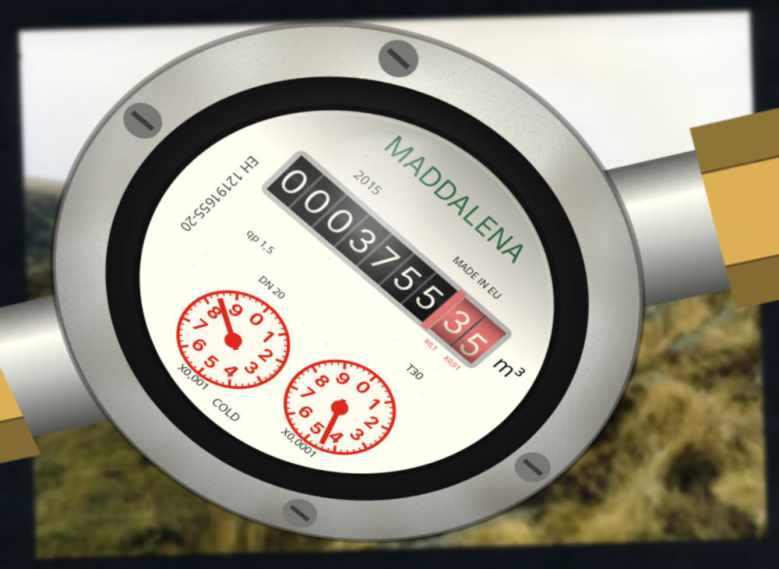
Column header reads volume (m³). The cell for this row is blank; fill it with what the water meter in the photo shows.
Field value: 3755.3484 m³
